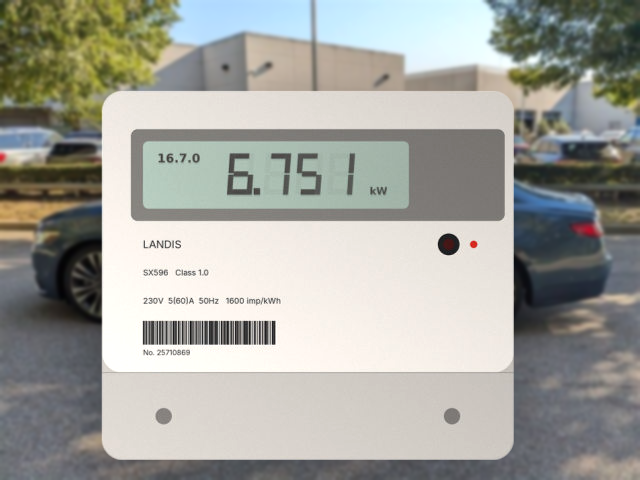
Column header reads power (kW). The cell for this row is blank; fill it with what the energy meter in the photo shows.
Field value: 6.751 kW
